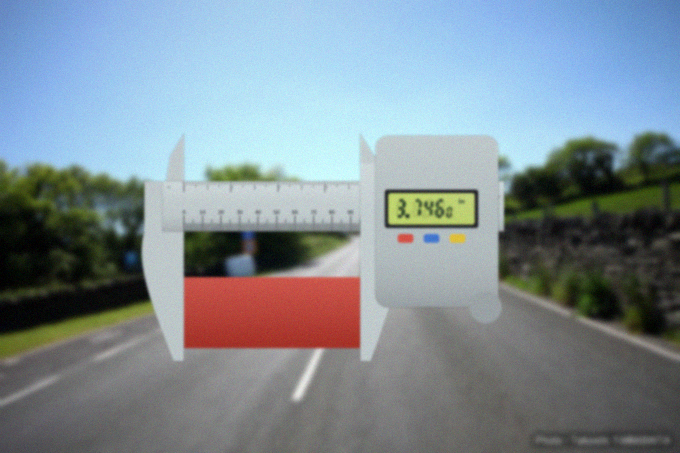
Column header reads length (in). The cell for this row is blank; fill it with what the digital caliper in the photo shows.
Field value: 3.7460 in
